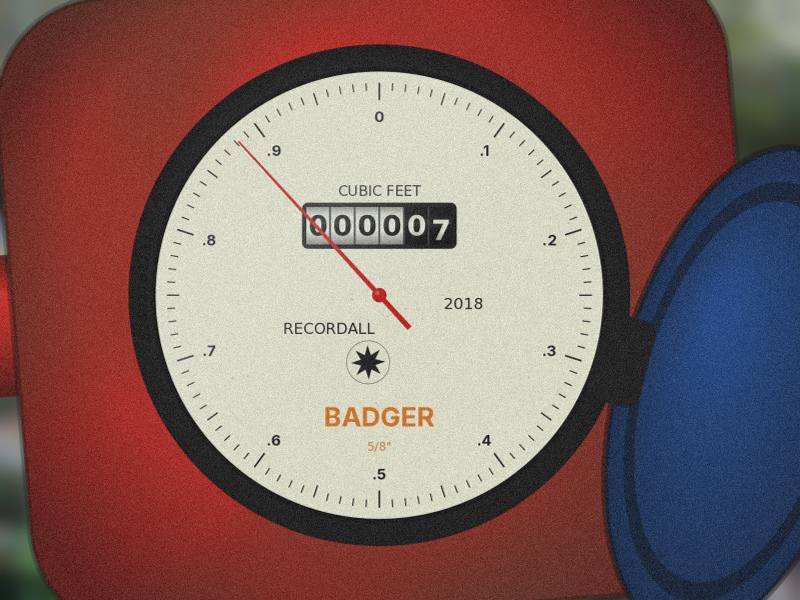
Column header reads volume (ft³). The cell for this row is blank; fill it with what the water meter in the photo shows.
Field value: 6.88 ft³
